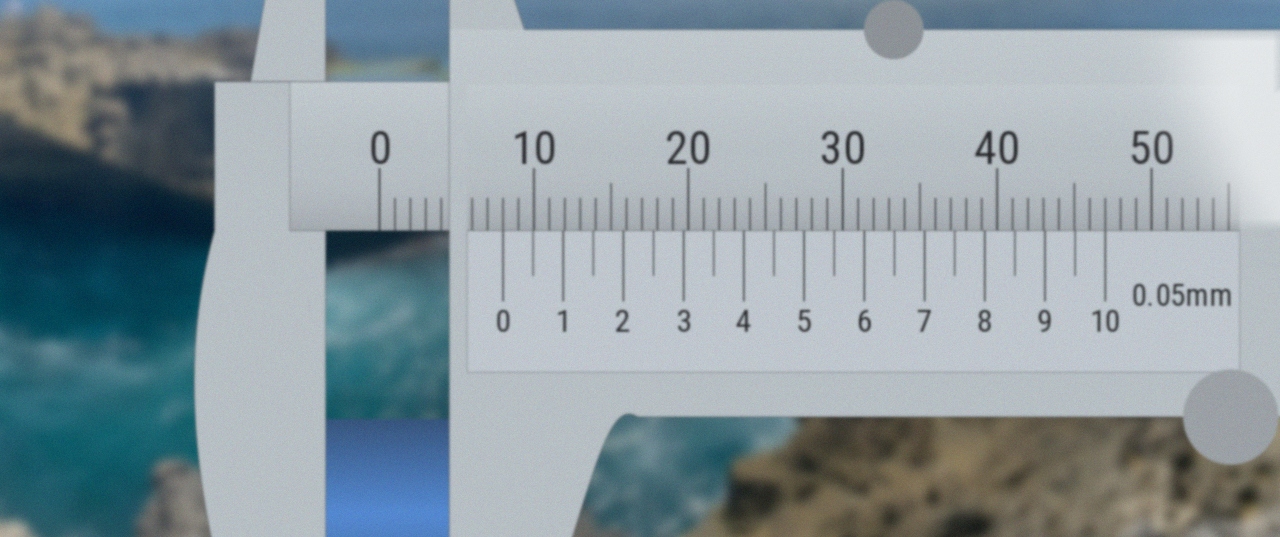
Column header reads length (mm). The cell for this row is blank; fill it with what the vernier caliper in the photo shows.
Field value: 8.0 mm
